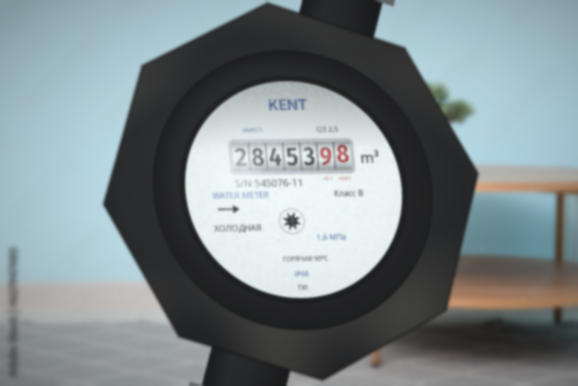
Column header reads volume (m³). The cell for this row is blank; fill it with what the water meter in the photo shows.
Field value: 28453.98 m³
